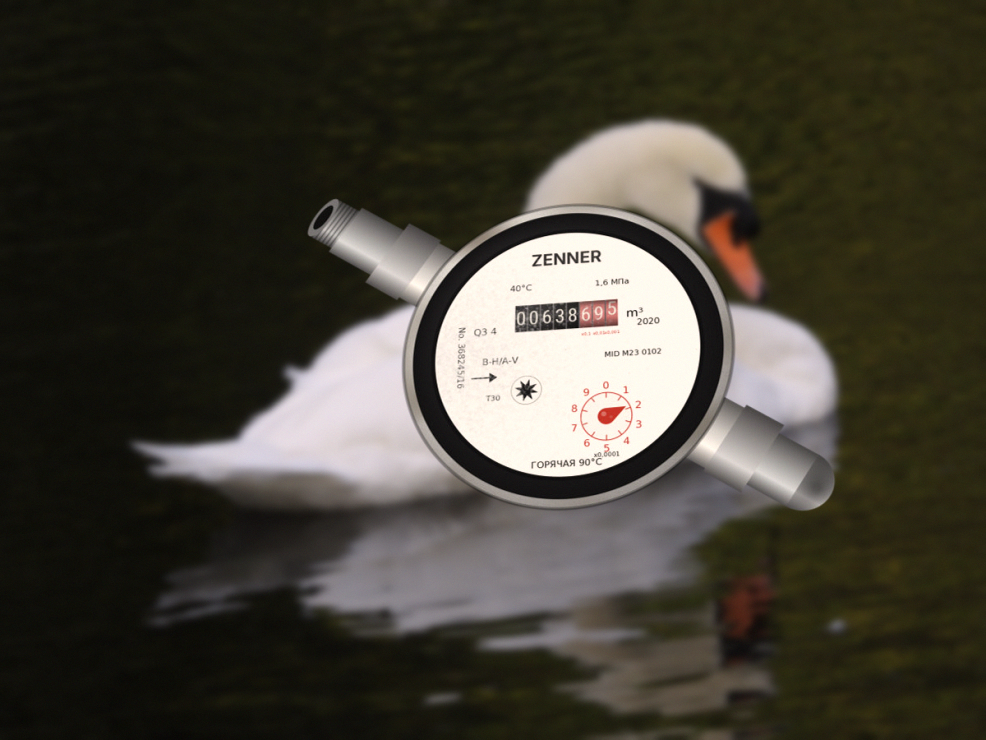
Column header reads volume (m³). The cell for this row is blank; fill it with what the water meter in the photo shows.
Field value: 638.6951 m³
